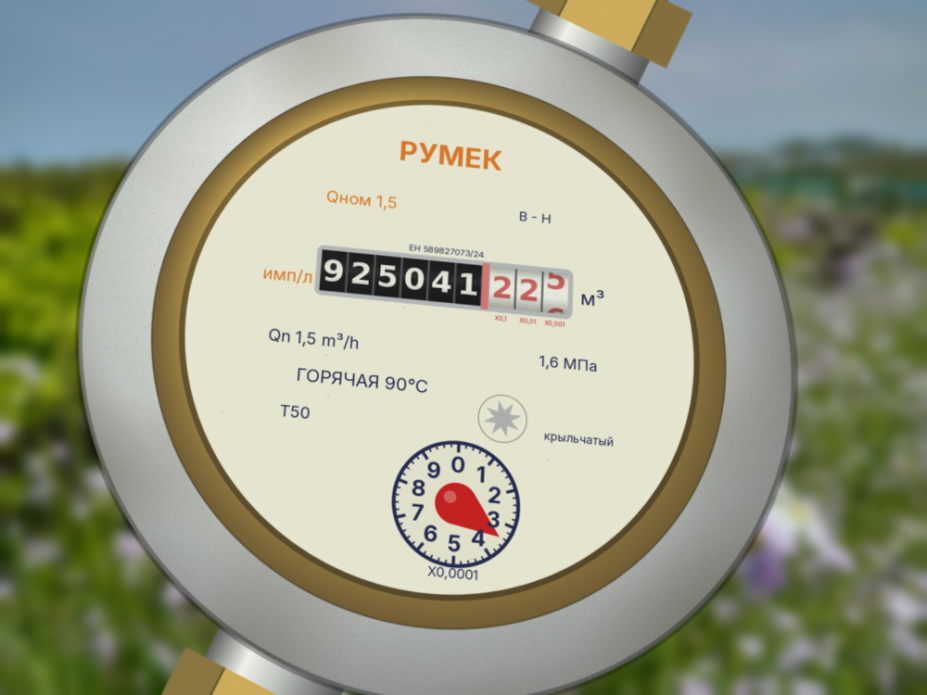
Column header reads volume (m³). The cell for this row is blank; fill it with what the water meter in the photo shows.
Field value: 925041.2253 m³
